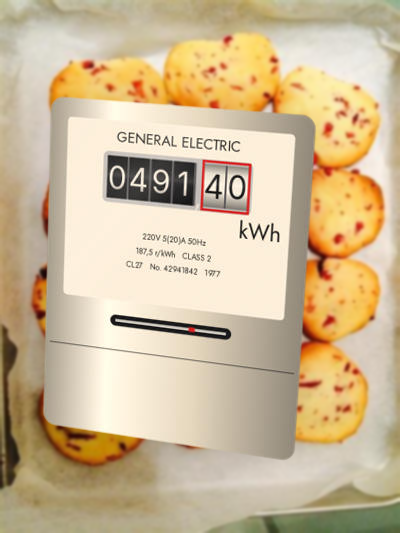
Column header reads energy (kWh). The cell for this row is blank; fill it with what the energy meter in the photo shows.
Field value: 491.40 kWh
